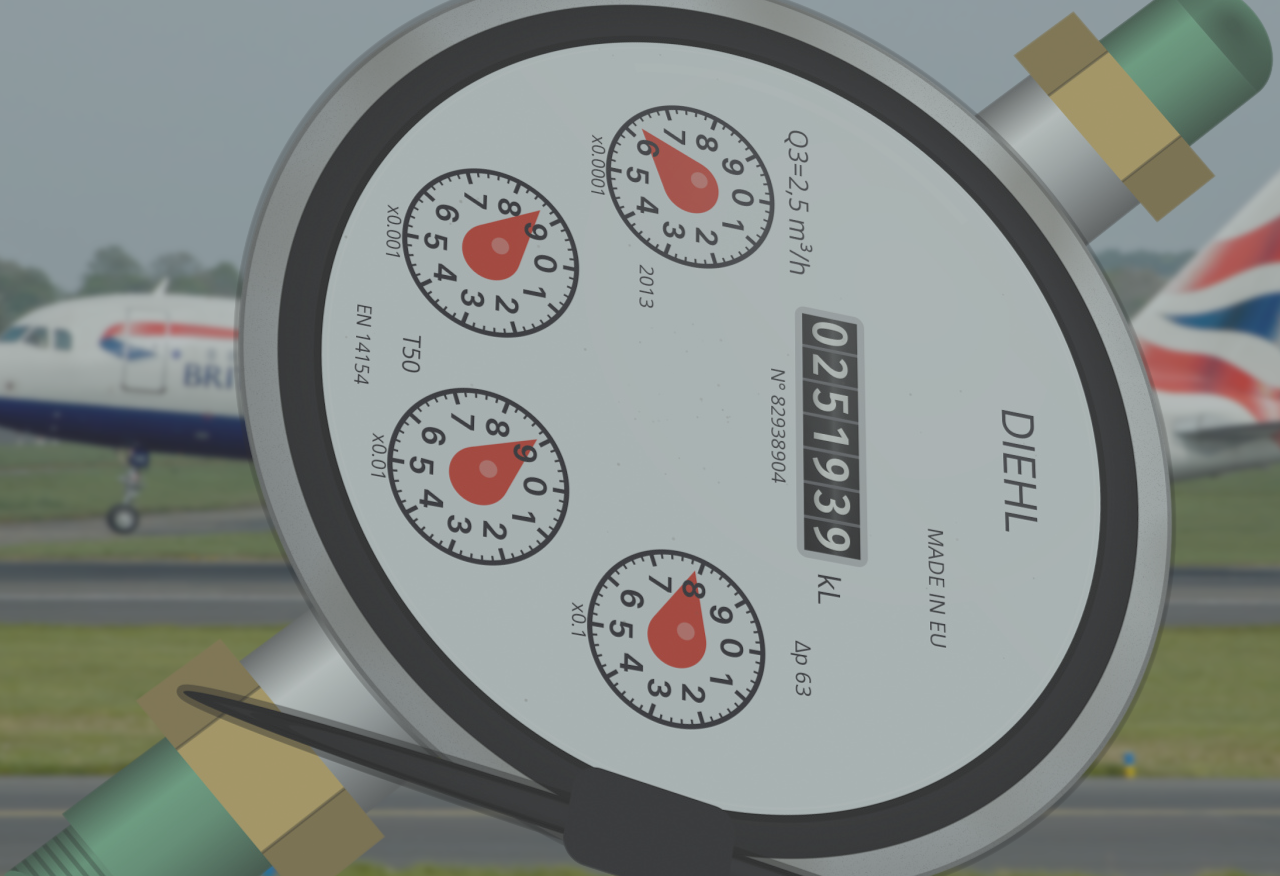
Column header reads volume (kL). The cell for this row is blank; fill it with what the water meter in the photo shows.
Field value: 251939.7886 kL
